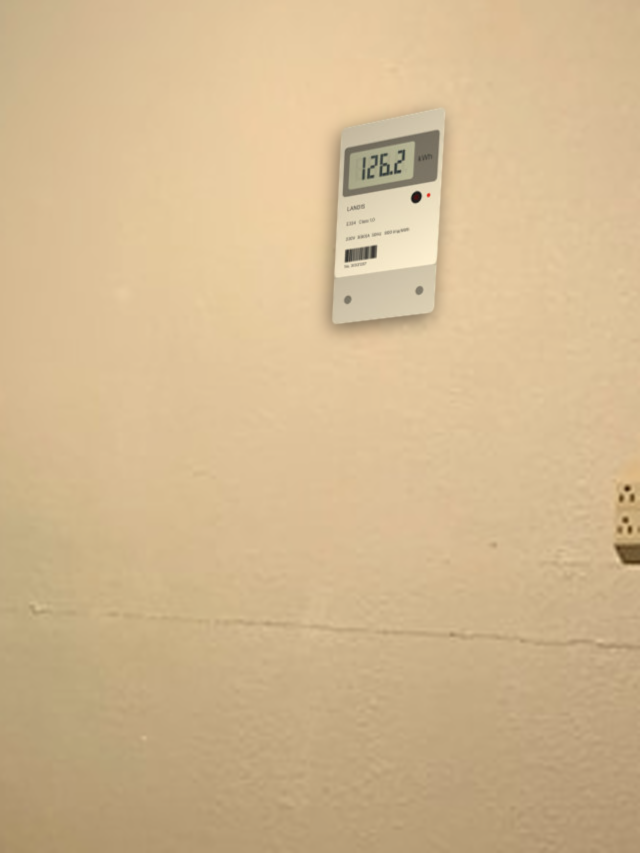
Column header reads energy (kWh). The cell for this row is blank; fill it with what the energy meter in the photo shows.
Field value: 126.2 kWh
